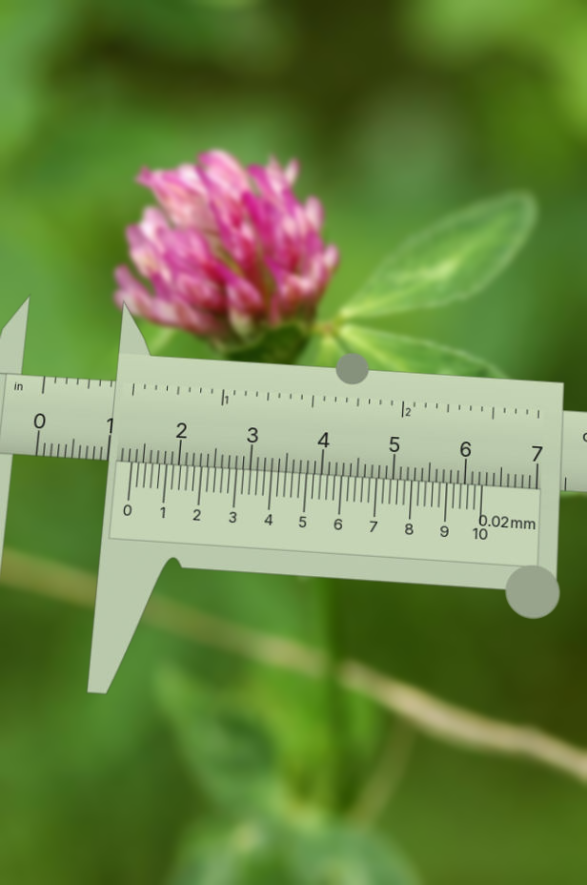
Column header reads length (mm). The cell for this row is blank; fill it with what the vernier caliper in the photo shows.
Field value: 13.4 mm
